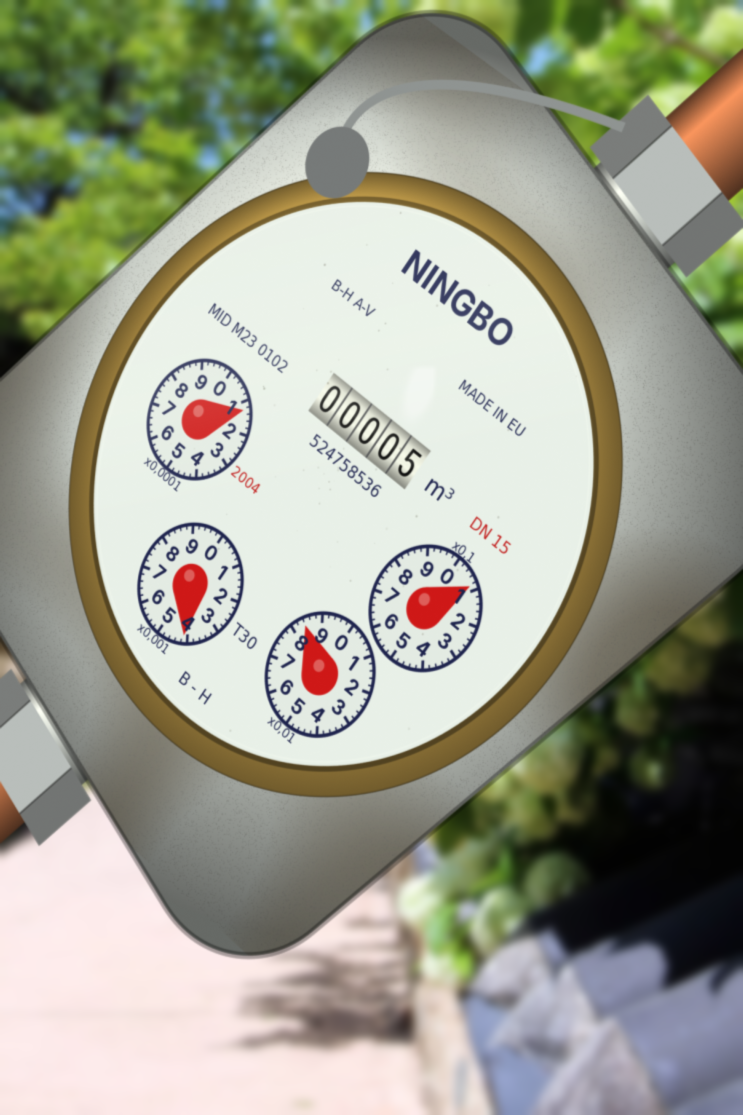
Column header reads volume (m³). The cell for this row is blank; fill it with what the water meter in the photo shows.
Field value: 5.0841 m³
